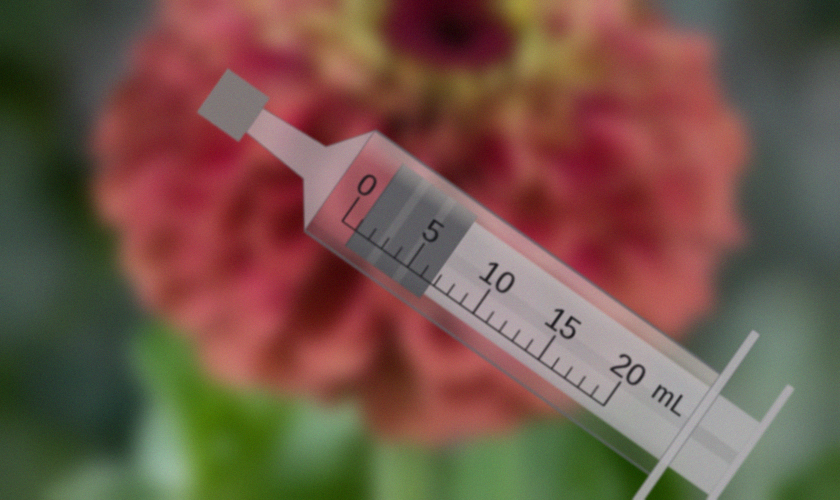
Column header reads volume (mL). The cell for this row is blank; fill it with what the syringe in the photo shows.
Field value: 1 mL
